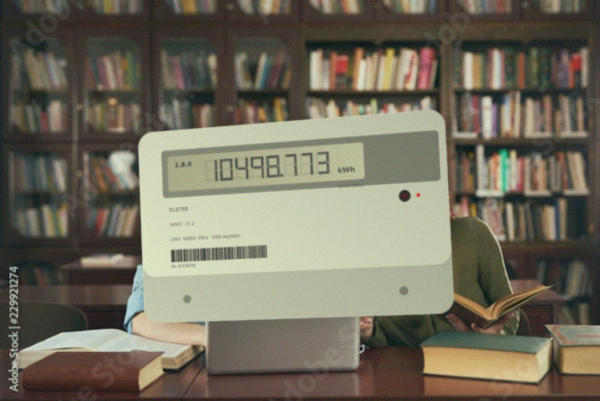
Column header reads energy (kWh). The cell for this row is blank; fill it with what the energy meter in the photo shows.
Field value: 10498.773 kWh
